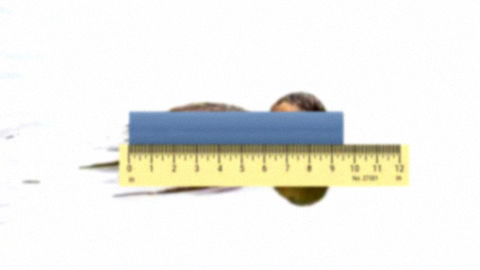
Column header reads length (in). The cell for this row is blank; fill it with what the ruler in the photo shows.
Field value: 9.5 in
